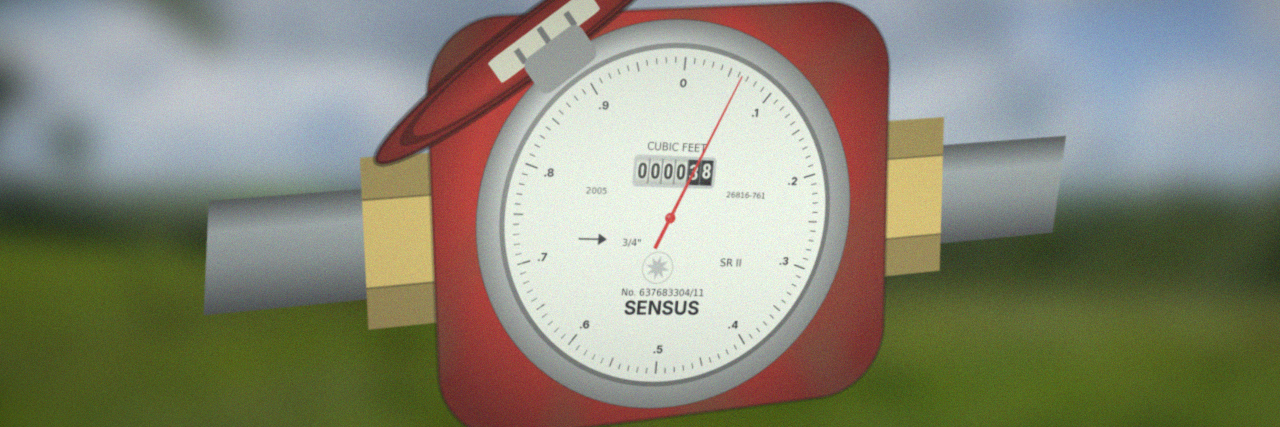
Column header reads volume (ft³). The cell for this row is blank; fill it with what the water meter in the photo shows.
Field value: 38.06 ft³
